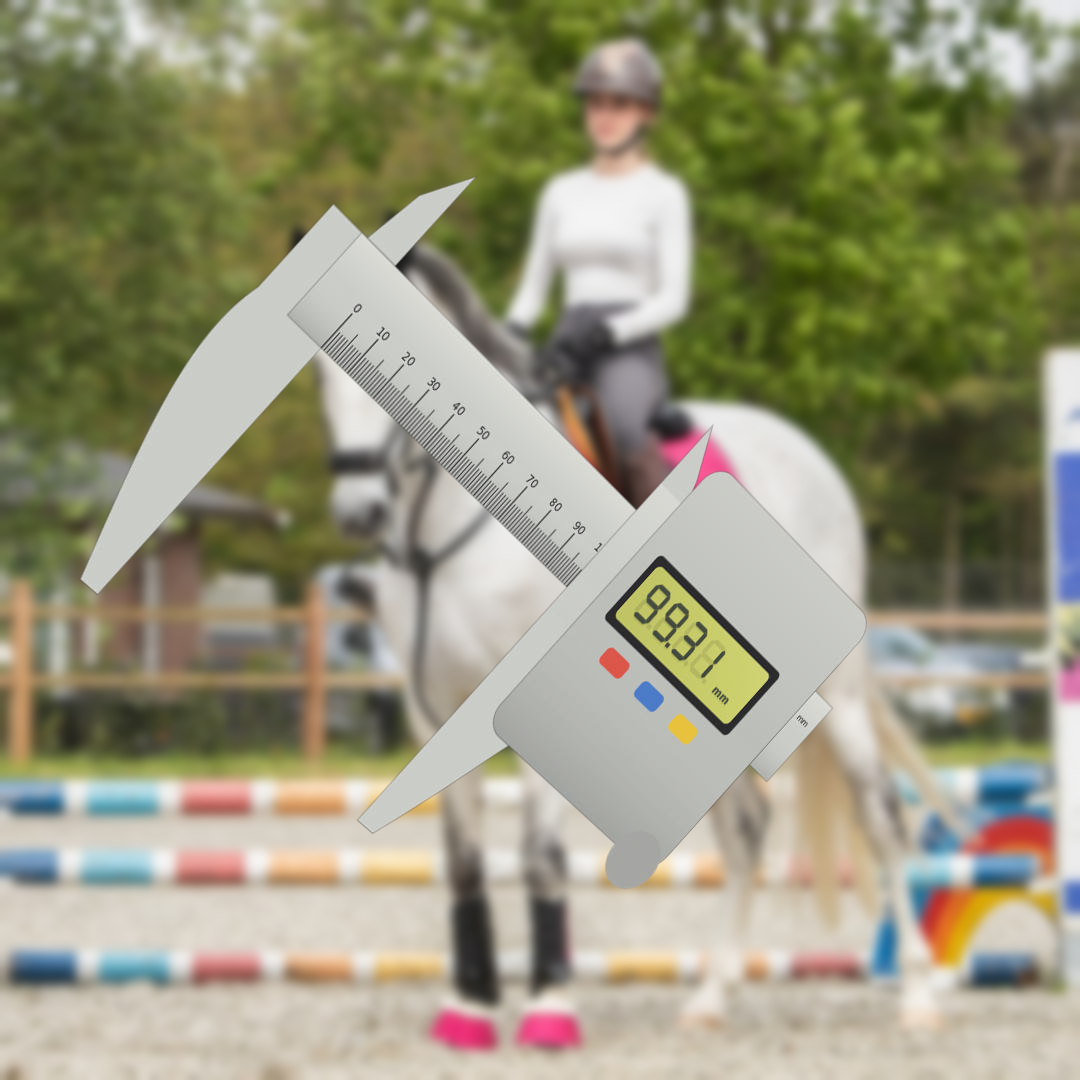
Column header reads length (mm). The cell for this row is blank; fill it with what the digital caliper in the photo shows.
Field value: 99.31 mm
